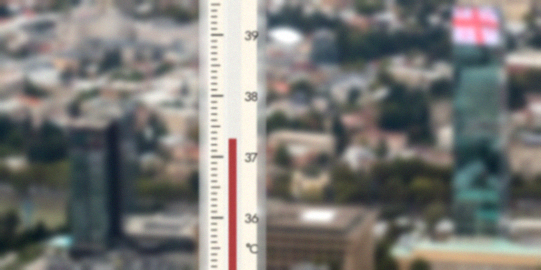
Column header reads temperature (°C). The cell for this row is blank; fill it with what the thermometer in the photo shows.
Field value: 37.3 °C
